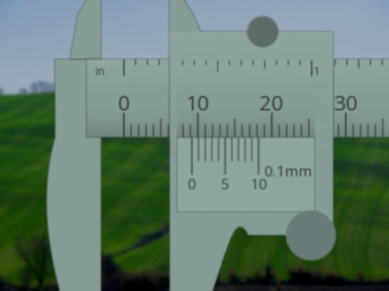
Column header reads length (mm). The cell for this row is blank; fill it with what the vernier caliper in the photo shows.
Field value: 9.2 mm
